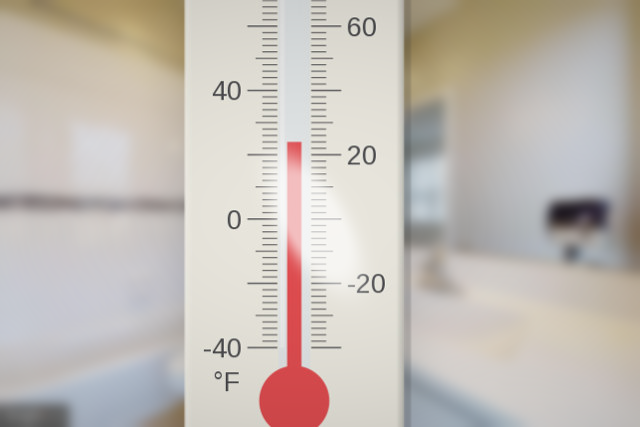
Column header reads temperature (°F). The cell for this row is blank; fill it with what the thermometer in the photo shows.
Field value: 24 °F
